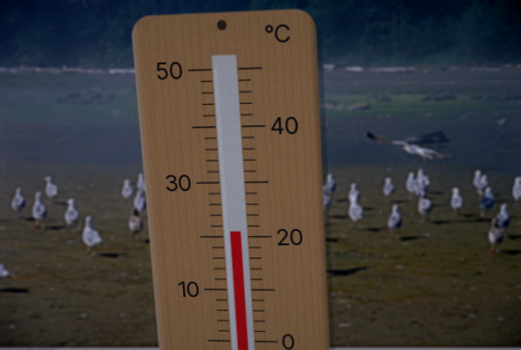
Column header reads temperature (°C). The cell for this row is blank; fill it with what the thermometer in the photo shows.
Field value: 21 °C
